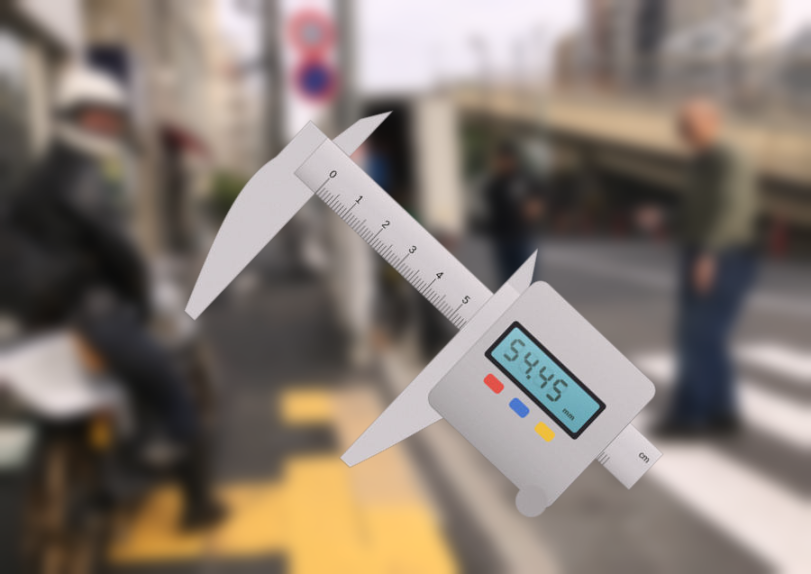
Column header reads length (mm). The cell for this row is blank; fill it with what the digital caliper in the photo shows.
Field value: 54.45 mm
